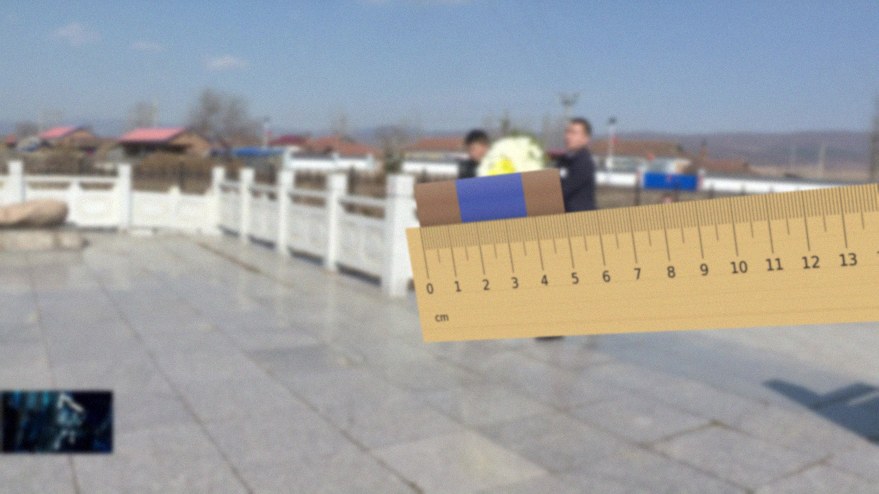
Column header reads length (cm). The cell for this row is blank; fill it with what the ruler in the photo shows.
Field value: 5 cm
